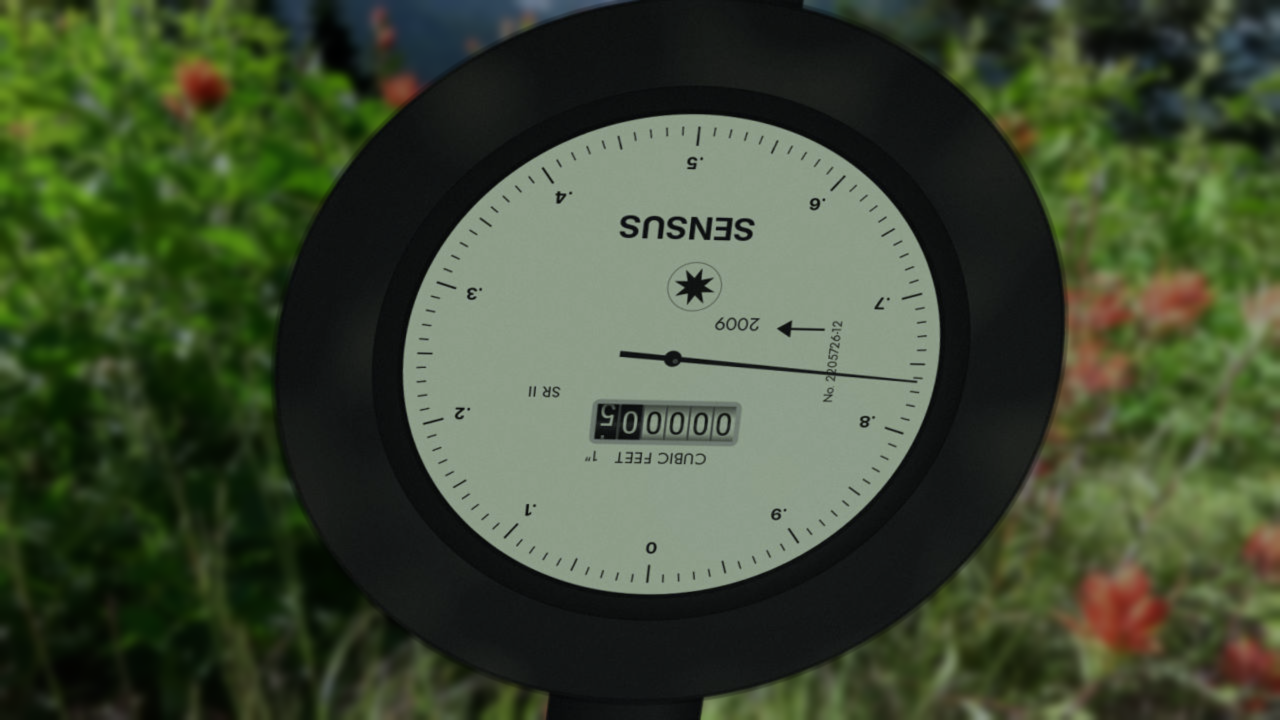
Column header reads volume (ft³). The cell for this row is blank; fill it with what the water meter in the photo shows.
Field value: 4.76 ft³
